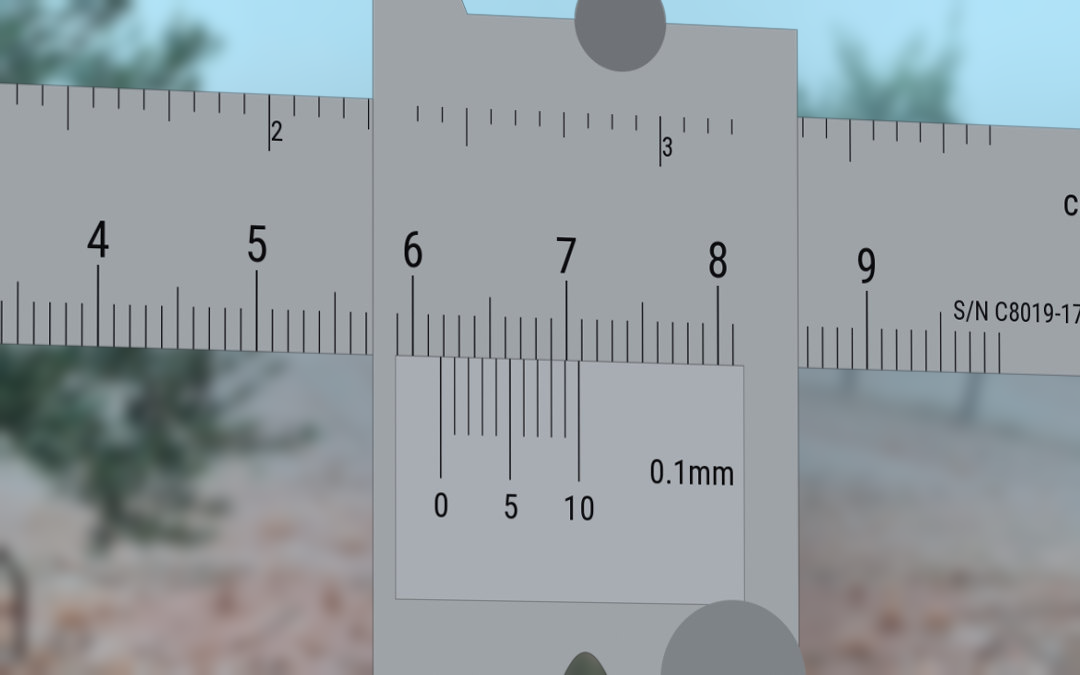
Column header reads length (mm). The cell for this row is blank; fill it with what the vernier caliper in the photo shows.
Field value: 61.8 mm
